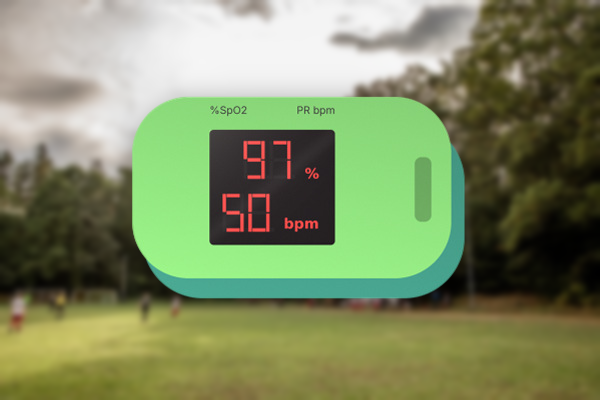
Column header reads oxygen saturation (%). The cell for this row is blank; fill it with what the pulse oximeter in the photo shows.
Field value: 97 %
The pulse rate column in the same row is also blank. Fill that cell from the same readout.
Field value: 50 bpm
